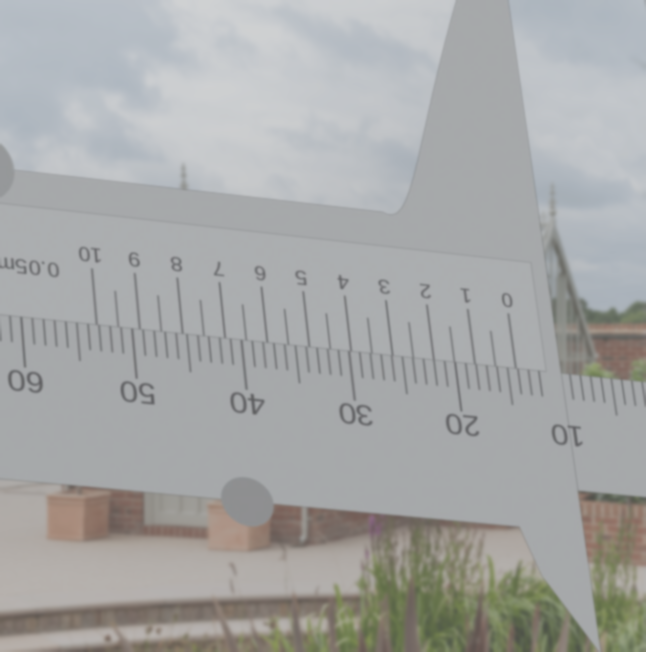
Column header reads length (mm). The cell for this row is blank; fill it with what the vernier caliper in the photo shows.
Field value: 14.2 mm
